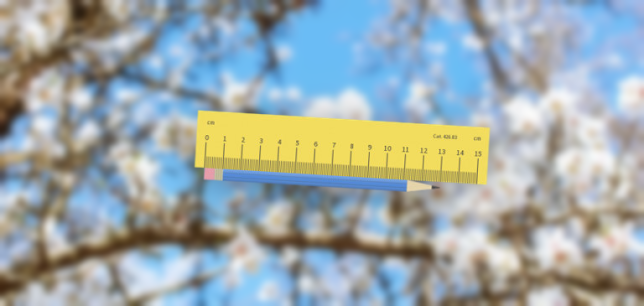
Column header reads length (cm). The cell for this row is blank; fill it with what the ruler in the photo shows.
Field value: 13 cm
